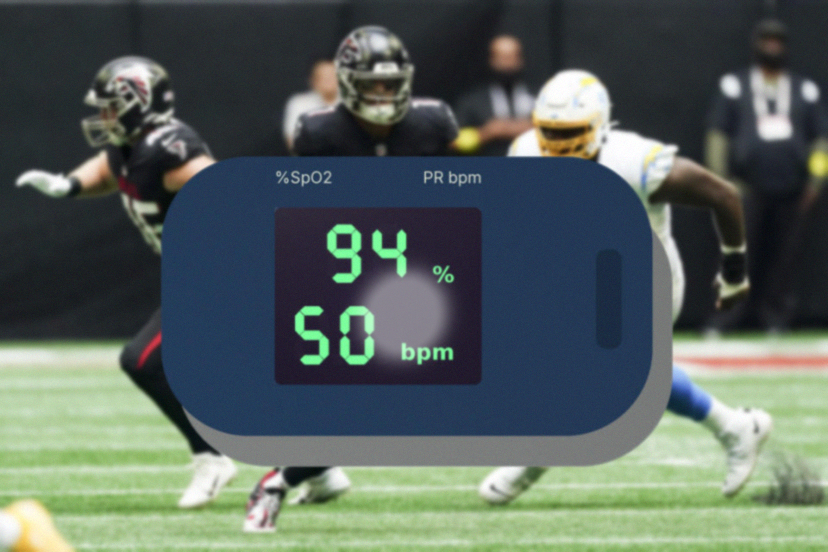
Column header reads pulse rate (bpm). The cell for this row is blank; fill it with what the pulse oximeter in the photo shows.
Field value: 50 bpm
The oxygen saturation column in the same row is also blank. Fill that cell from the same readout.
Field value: 94 %
